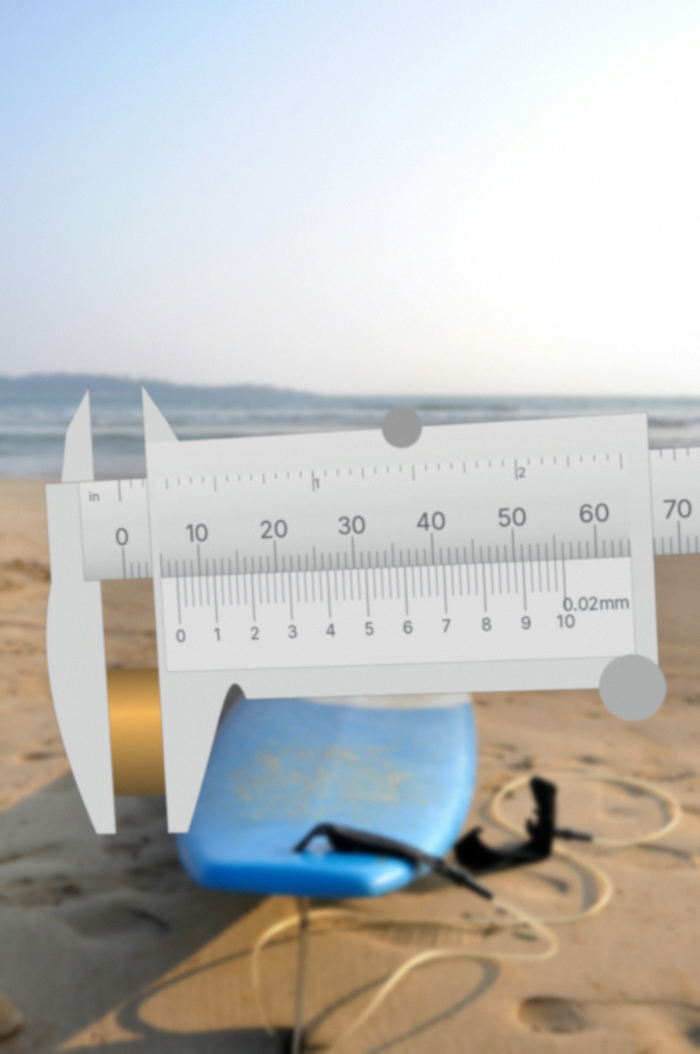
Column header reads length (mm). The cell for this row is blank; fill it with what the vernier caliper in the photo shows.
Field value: 7.0 mm
